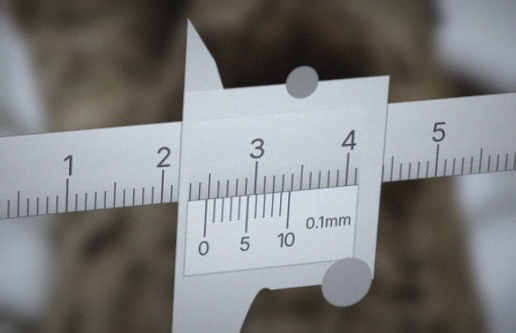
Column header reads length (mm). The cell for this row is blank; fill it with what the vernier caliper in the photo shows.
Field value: 24.8 mm
